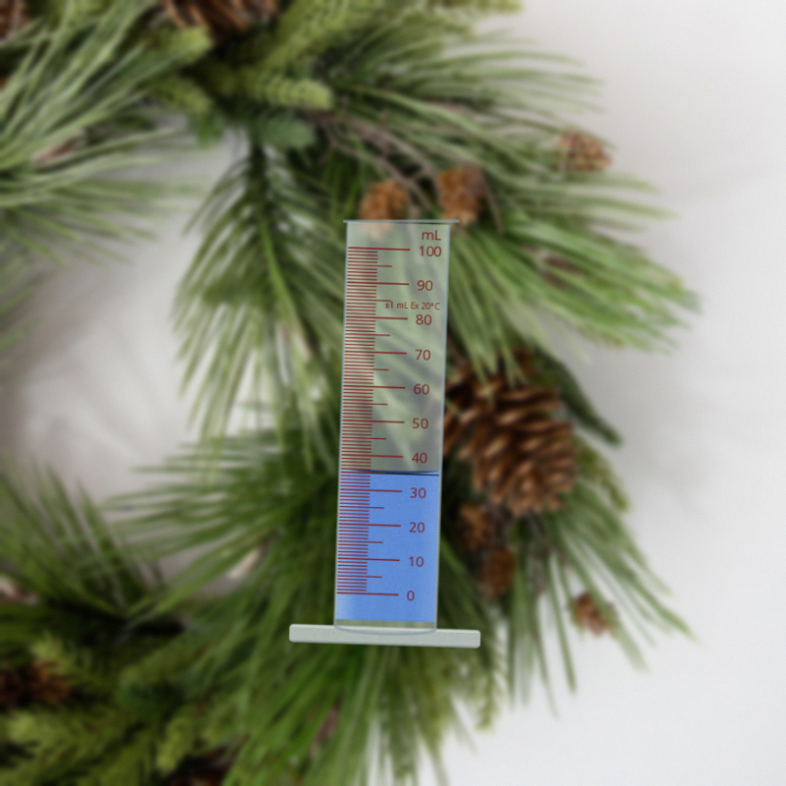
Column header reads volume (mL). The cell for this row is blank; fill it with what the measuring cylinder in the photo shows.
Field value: 35 mL
